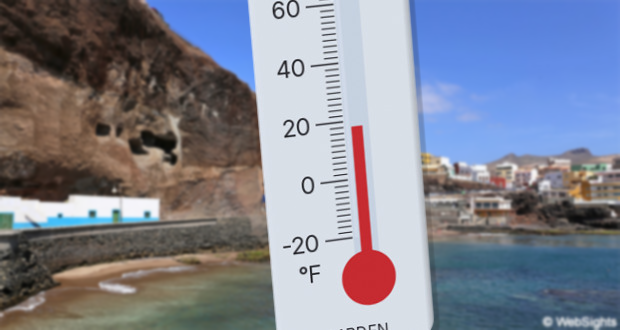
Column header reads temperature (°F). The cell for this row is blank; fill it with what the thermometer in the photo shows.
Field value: 18 °F
